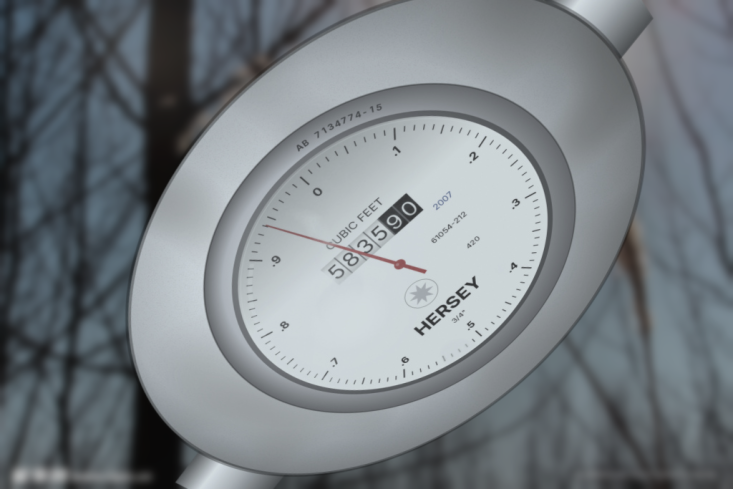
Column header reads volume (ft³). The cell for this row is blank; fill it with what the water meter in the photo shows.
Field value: 583589.94 ft³
